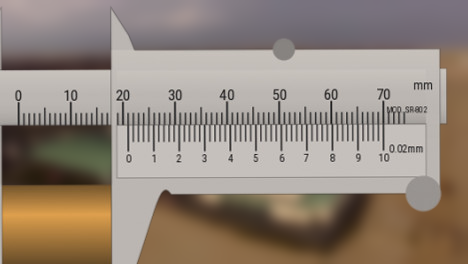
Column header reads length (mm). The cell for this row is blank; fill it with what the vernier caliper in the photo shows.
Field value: 21.0 mm
